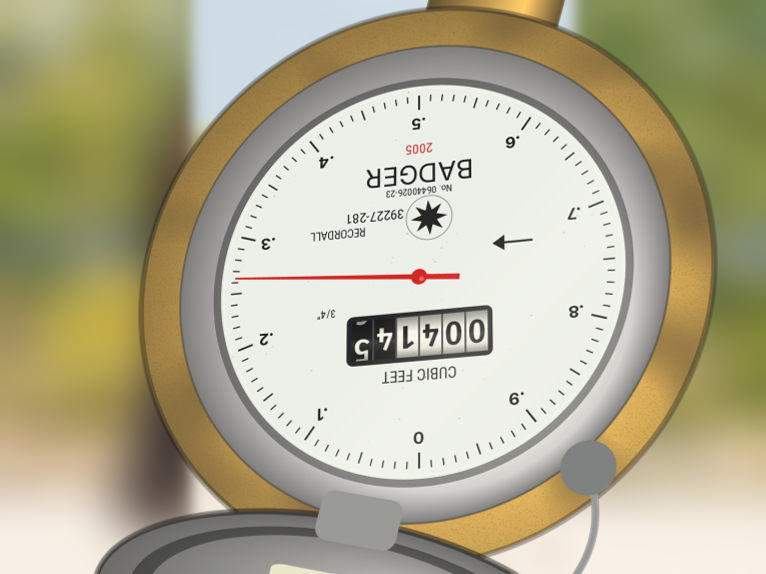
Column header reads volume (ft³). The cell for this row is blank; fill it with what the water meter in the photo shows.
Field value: 4145.26 ft³
